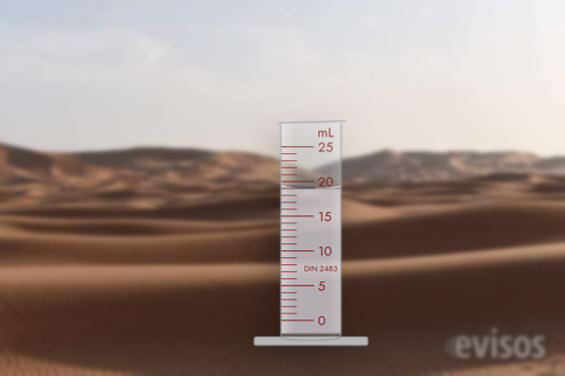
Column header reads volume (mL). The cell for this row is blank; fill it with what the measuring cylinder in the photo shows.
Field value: 19 mL
